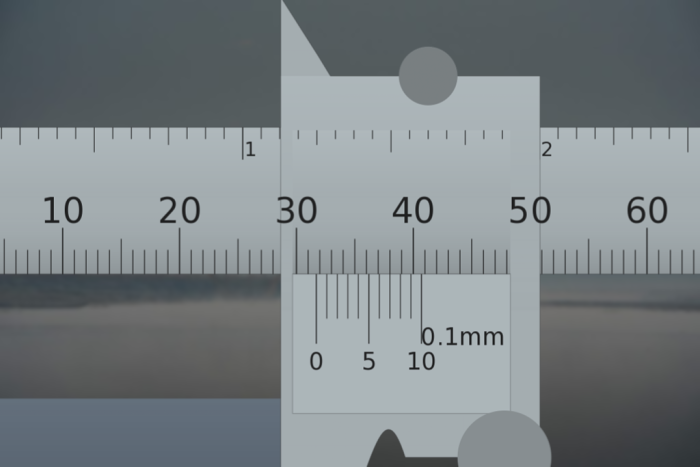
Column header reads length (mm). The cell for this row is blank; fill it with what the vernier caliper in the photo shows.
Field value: 31.7 mm
